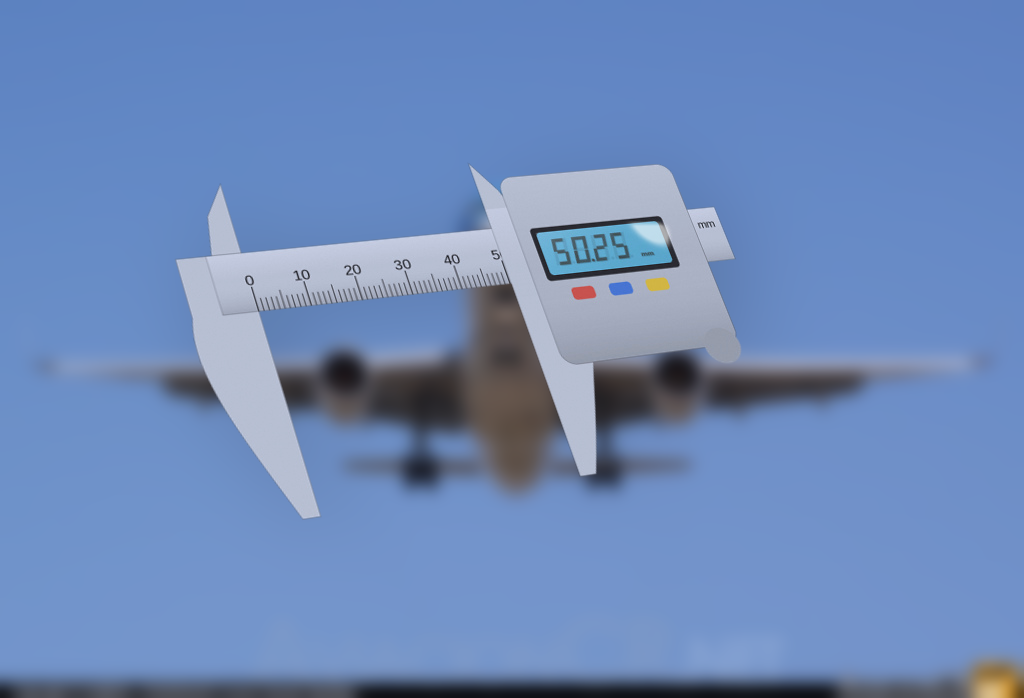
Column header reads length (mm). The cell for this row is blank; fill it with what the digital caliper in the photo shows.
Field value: 50.25 mm
